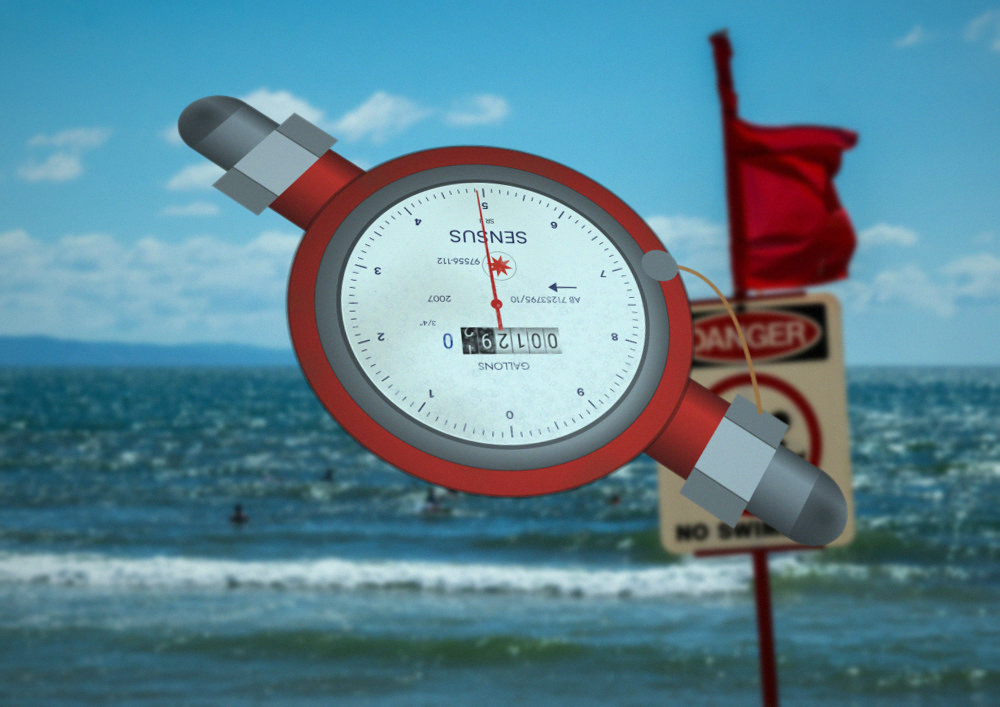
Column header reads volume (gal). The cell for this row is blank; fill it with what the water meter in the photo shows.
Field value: 12914.9 gal
